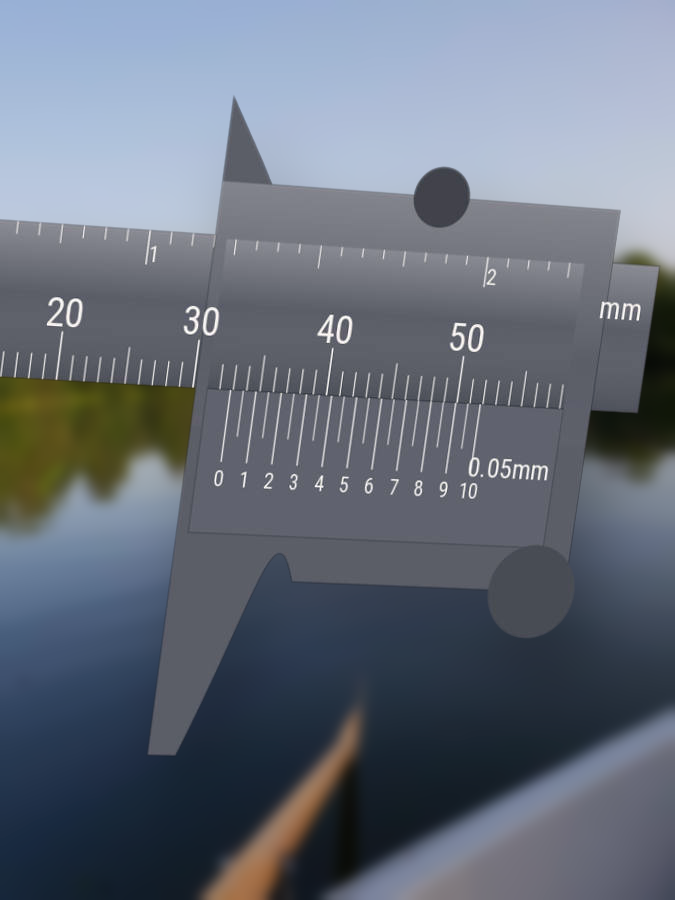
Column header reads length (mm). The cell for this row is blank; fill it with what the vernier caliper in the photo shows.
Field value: 32.8 mm
